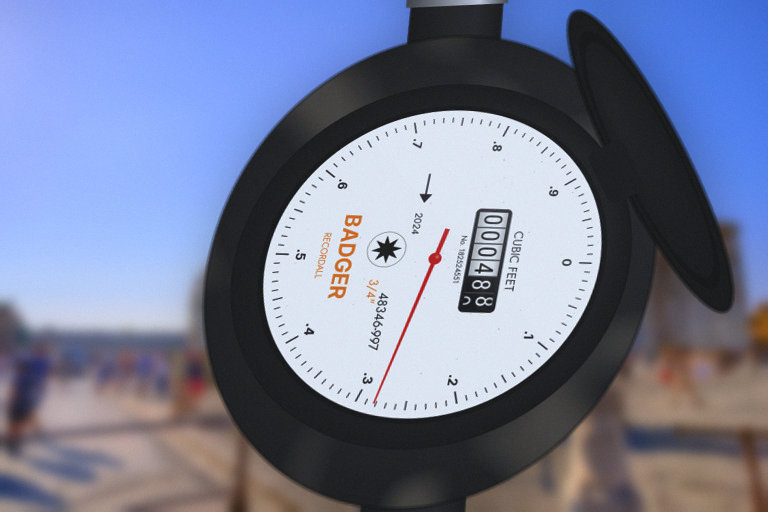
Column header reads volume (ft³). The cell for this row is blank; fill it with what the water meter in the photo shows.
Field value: 488.28 ft³
